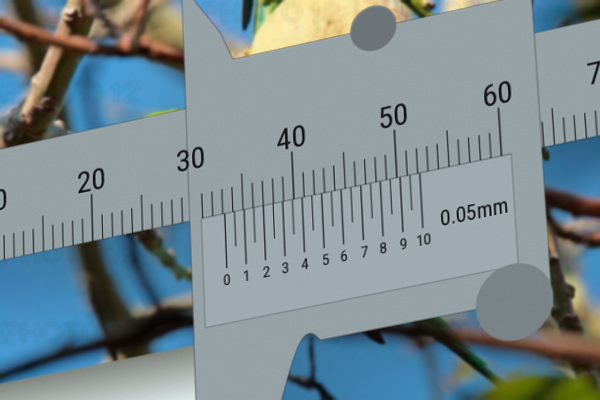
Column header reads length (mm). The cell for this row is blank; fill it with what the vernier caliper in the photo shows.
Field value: 33.2 mm
